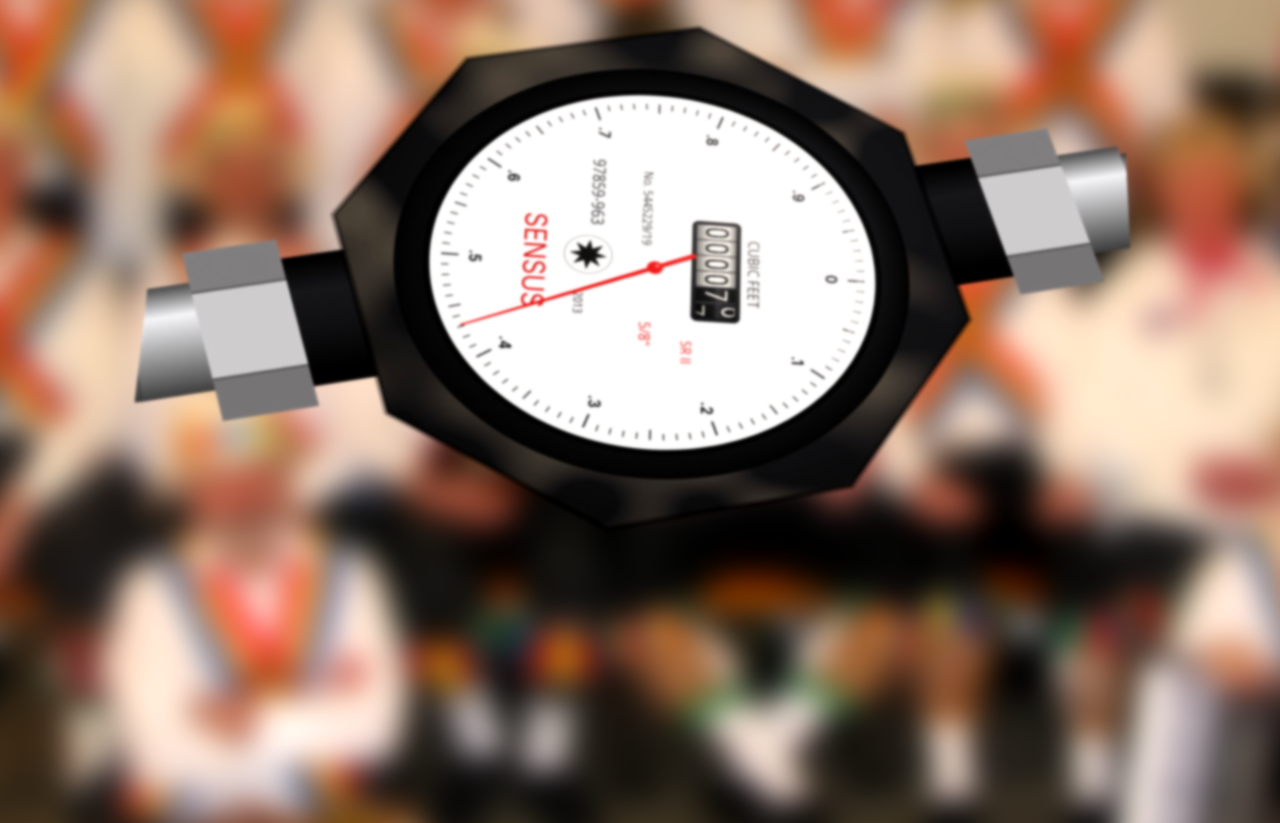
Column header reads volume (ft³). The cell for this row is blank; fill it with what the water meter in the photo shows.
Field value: 76.43 ft³
